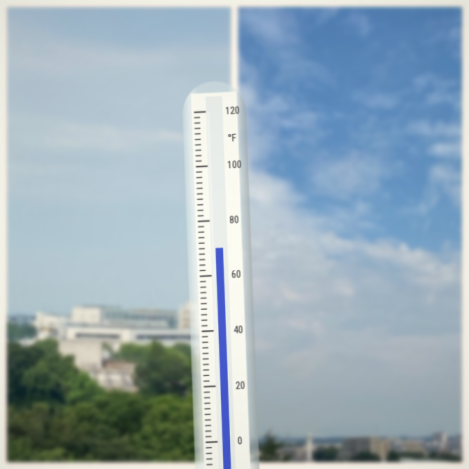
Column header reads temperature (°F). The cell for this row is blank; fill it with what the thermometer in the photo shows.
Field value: 70 °F
